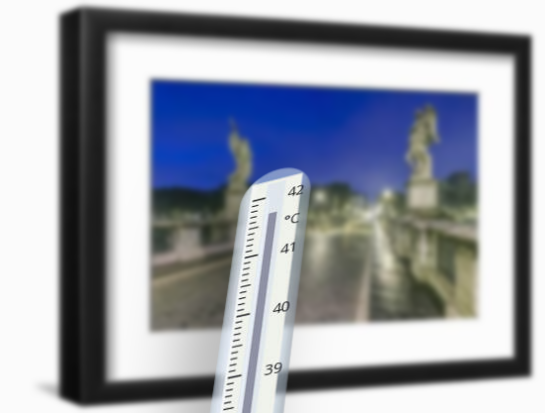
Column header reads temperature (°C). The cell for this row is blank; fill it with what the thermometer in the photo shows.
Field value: 41.7 °C
